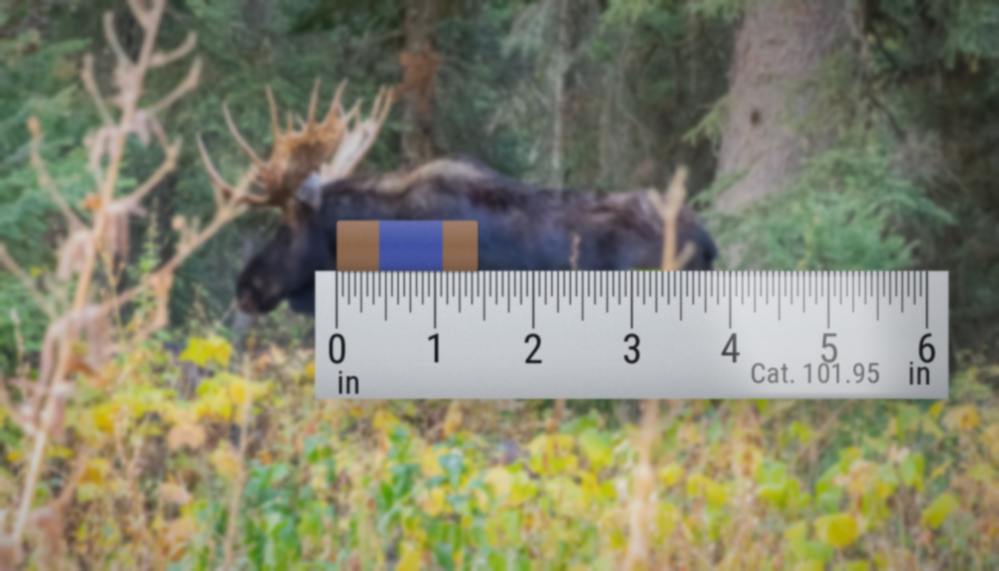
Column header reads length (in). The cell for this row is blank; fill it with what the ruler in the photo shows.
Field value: 1.4375 in
